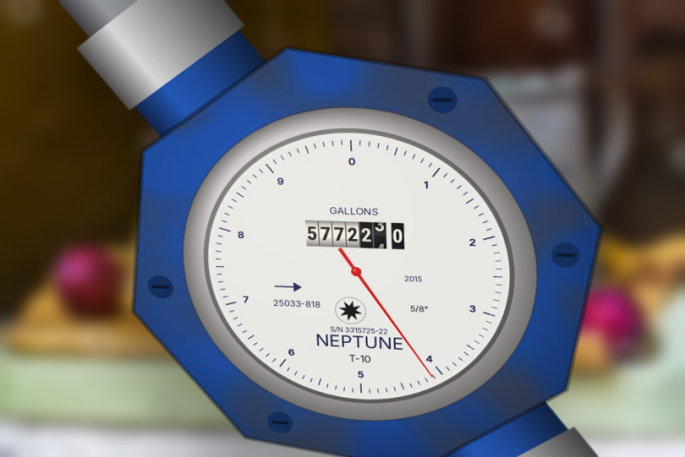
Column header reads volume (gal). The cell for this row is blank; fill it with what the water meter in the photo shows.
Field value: 5772234.1 gal
